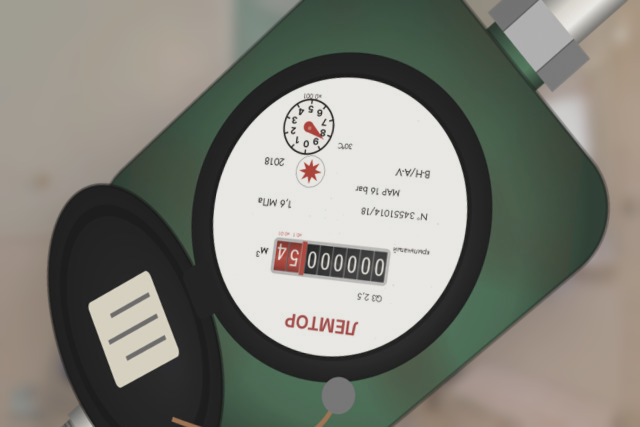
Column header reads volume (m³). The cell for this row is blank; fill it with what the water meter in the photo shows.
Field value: 0.538 m³
